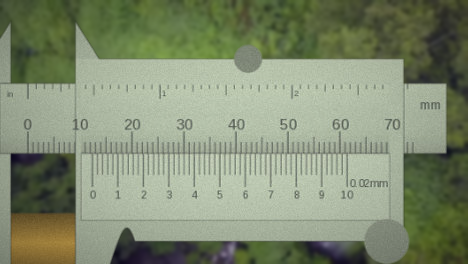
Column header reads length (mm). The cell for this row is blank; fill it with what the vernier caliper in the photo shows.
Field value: 12.4 mm
